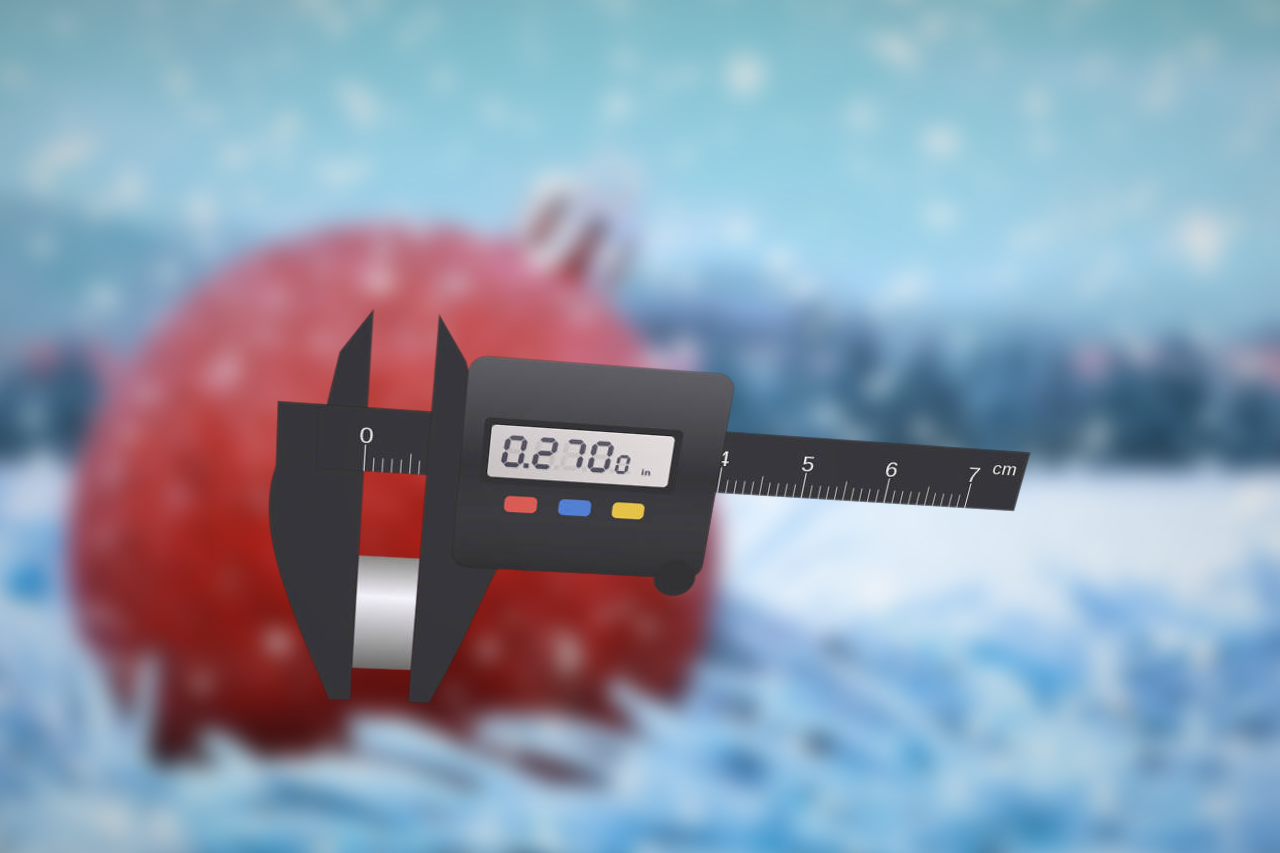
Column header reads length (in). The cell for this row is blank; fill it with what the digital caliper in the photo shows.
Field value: 0.2700 in
